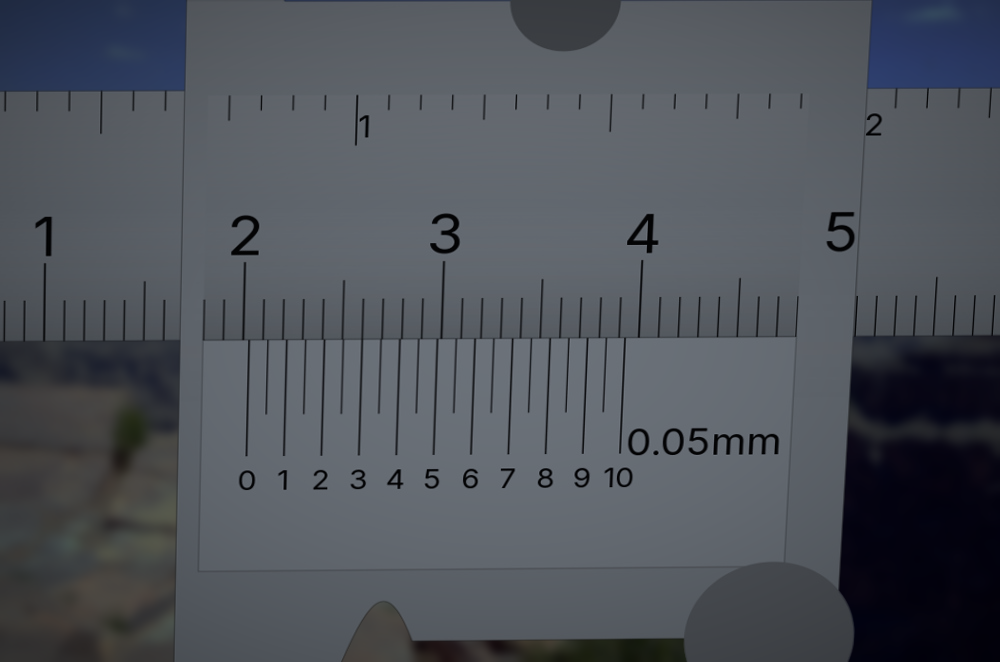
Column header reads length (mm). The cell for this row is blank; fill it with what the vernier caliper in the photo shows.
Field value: 20.3 mm
